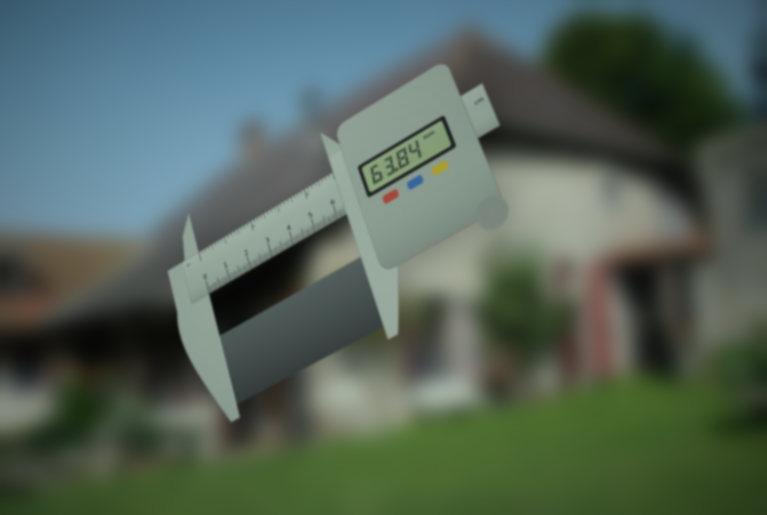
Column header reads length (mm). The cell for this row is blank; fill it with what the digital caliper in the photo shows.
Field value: 63.84 mm
